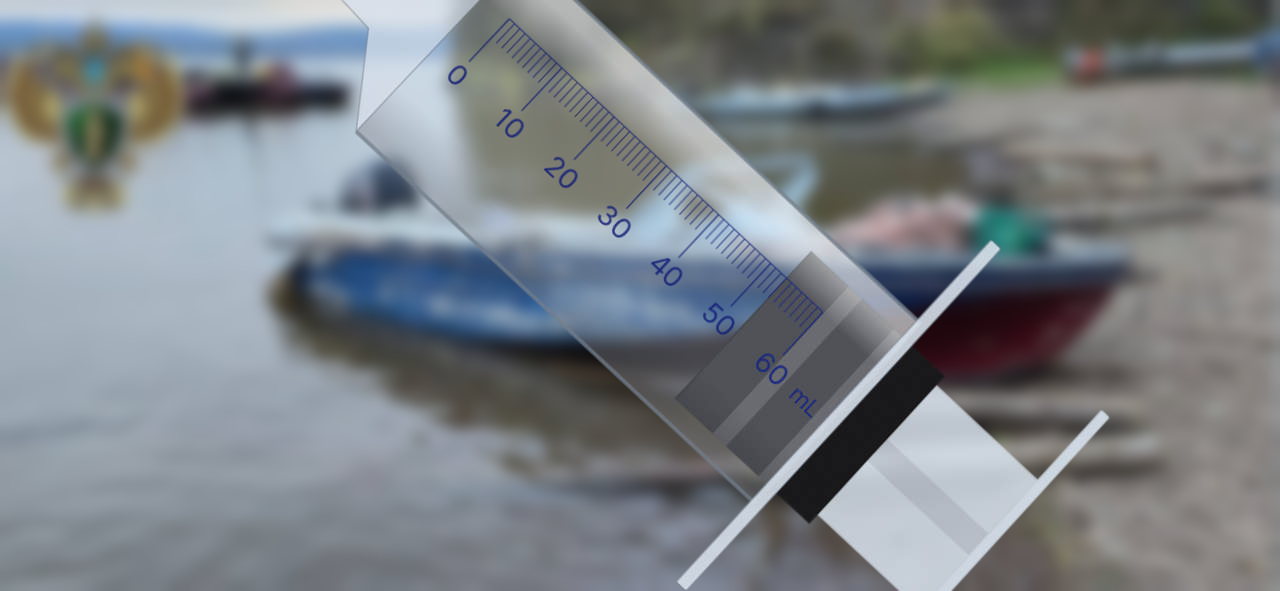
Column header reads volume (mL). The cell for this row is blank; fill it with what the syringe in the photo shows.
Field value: 53 mL
